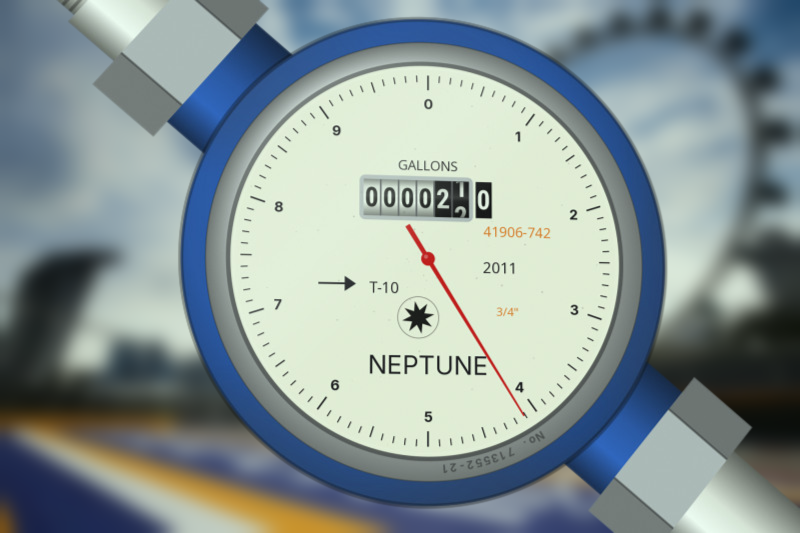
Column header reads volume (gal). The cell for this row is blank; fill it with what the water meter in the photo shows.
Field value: 214.1 gal
